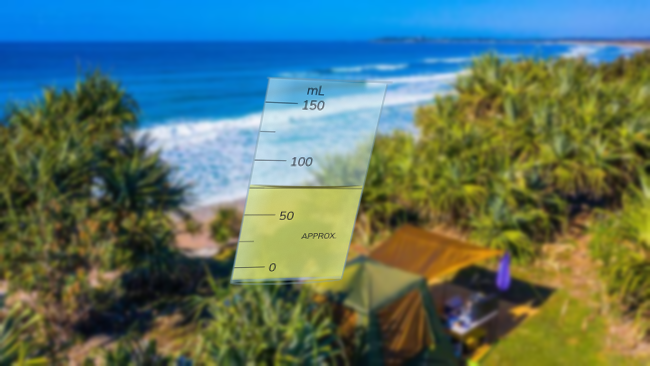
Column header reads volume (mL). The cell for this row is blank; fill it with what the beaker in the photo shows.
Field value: 75 mL
